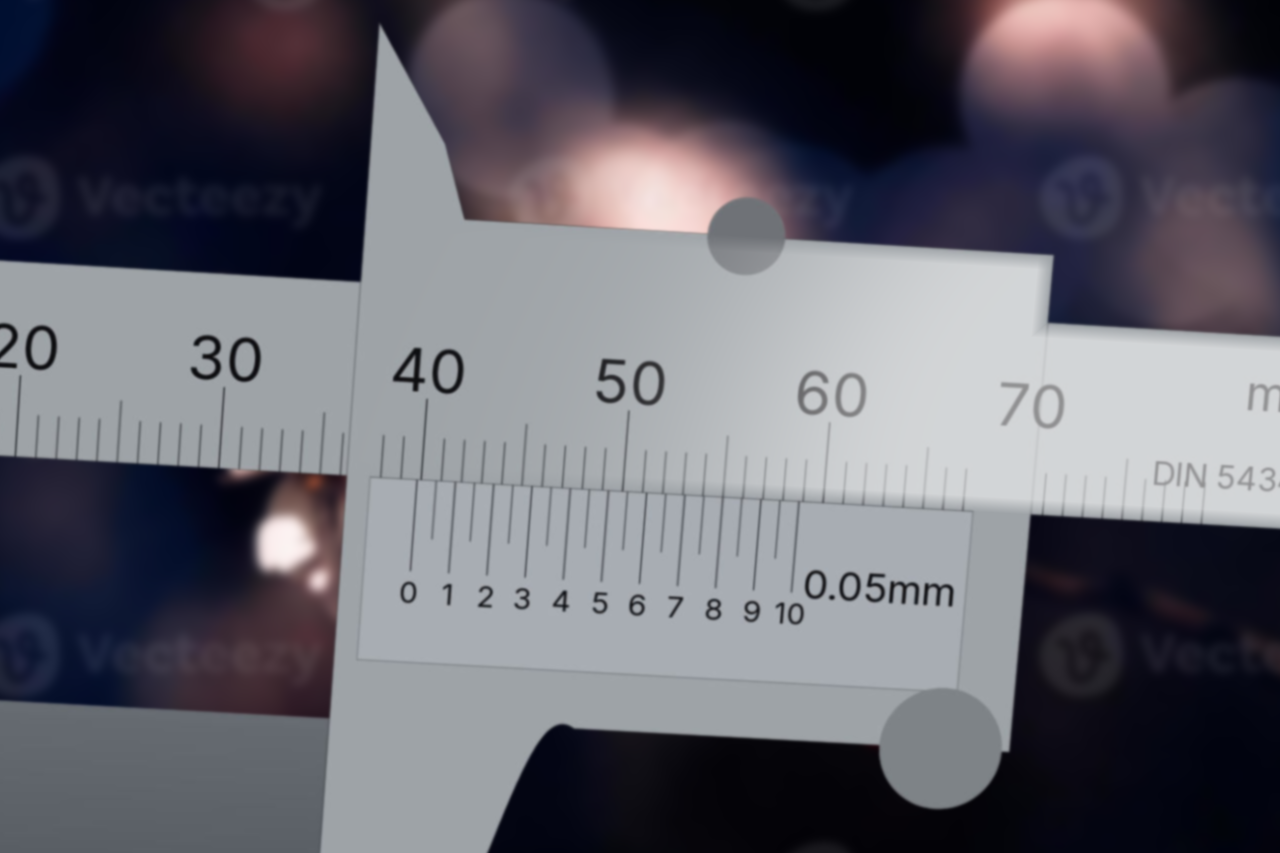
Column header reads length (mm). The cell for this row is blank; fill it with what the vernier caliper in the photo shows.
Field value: 39.8 mm
